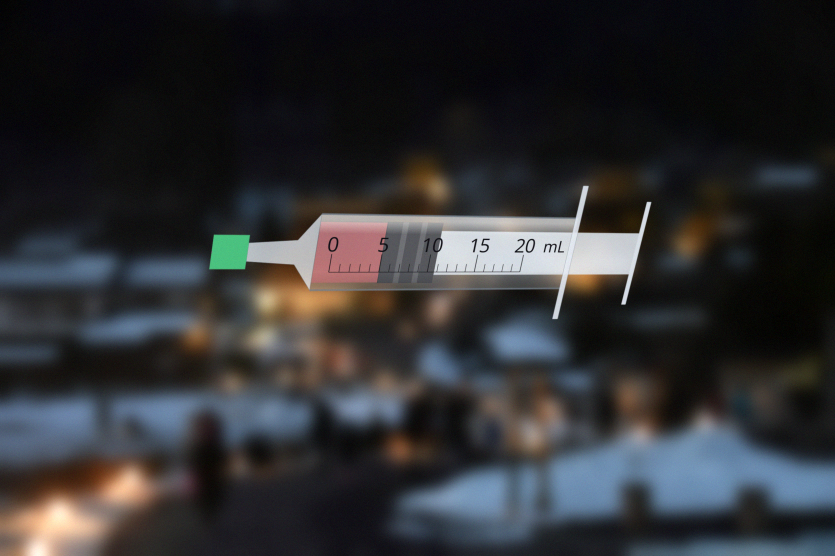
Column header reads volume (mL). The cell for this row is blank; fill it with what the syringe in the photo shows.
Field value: 5 mL
